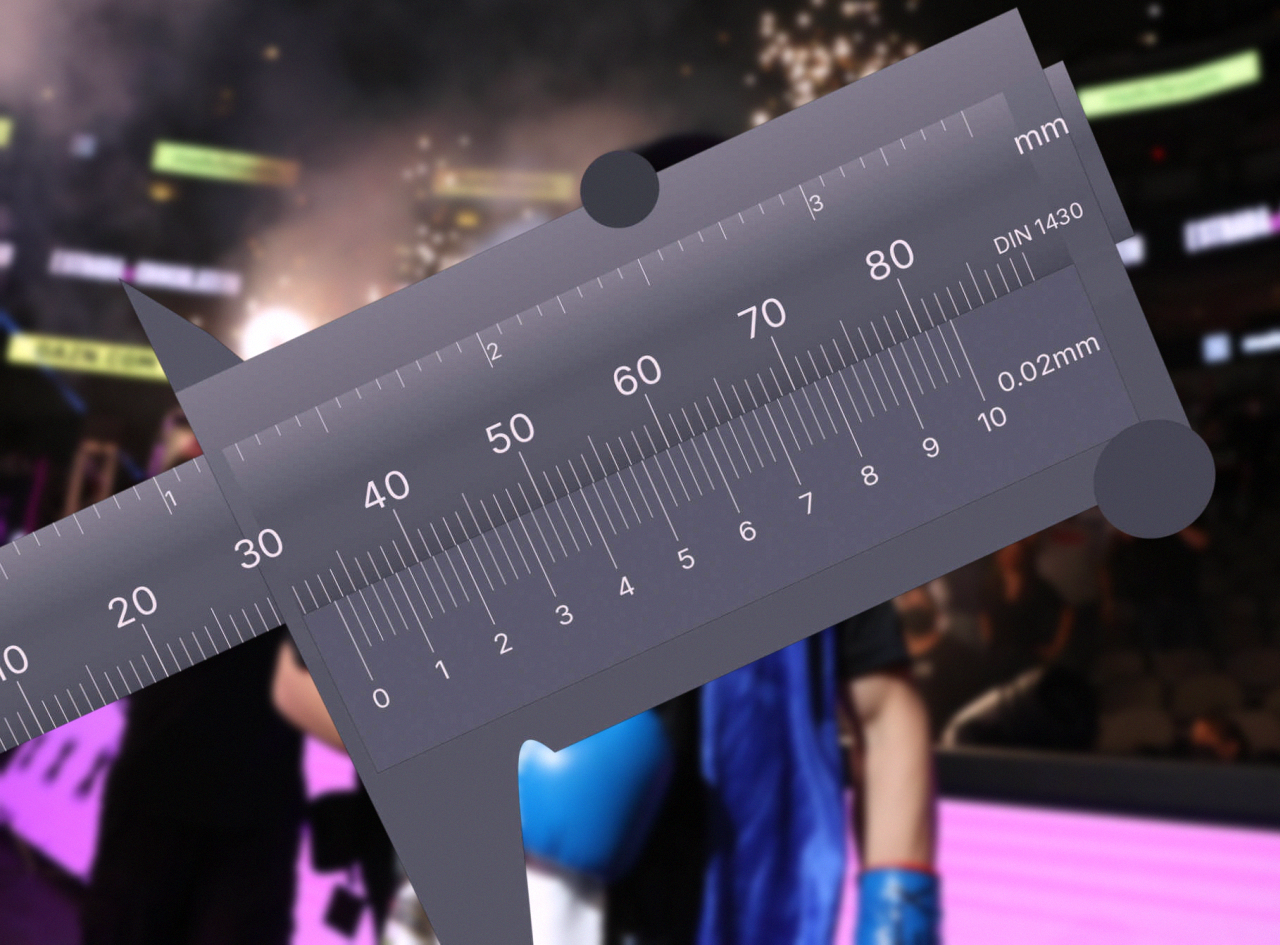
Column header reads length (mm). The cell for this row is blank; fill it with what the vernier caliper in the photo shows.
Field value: 33.3 mm
